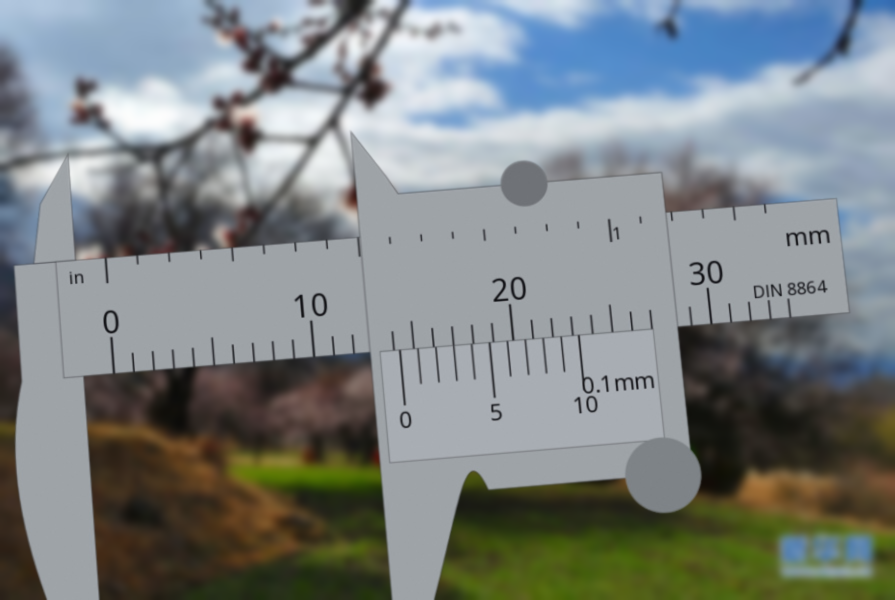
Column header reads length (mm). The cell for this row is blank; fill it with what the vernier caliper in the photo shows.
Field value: 14.3 mm
